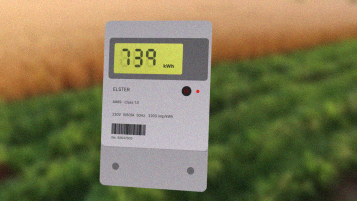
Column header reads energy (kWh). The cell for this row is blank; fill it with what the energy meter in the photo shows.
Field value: 739 kWh
